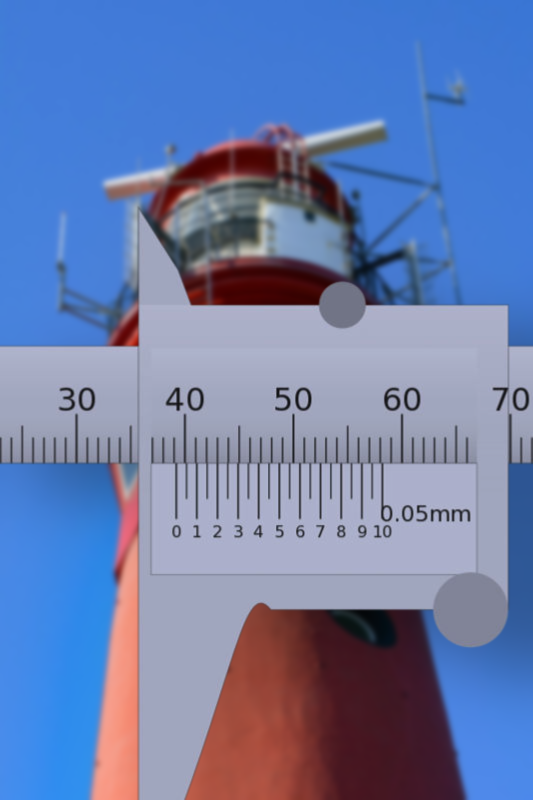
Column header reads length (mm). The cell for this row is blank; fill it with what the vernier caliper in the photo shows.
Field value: 39.2 mm
